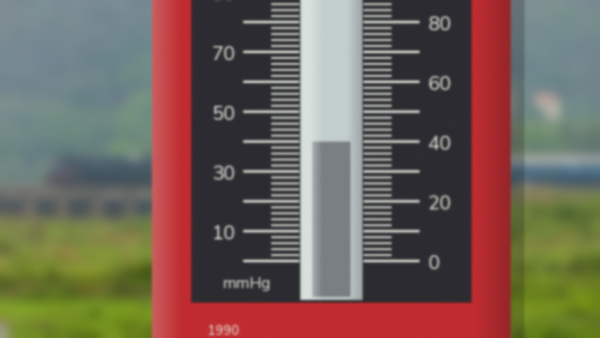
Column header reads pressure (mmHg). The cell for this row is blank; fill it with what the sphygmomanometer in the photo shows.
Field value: 40 mmHg
